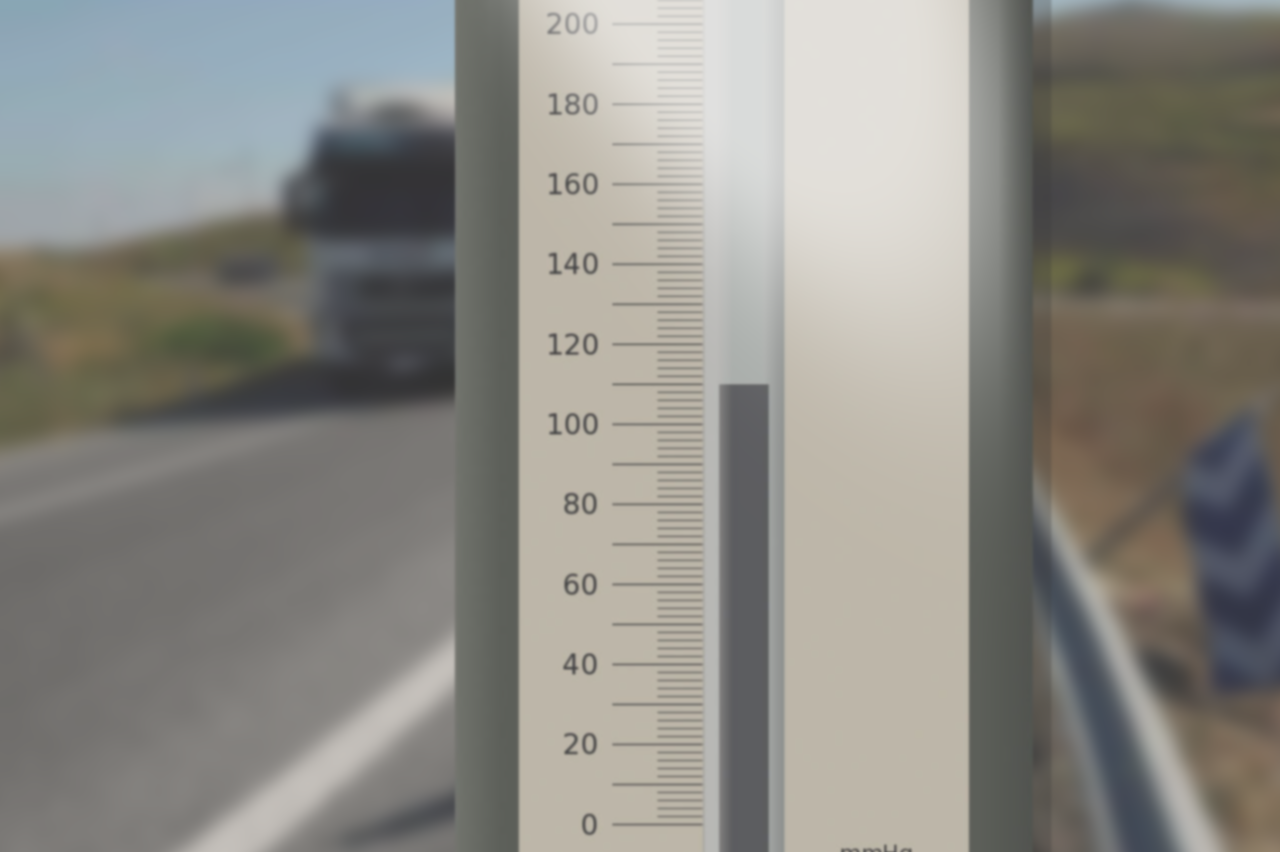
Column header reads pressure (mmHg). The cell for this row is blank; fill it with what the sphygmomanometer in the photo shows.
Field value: 110 mmHg
